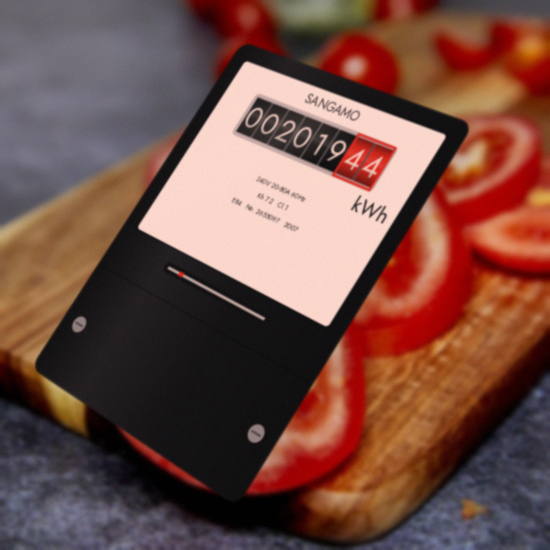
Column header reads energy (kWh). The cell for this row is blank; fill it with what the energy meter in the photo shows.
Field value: 2019.44 kWh
